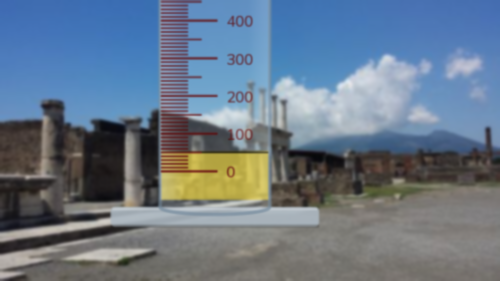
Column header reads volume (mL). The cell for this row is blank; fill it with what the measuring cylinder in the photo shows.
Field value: 50 mL
